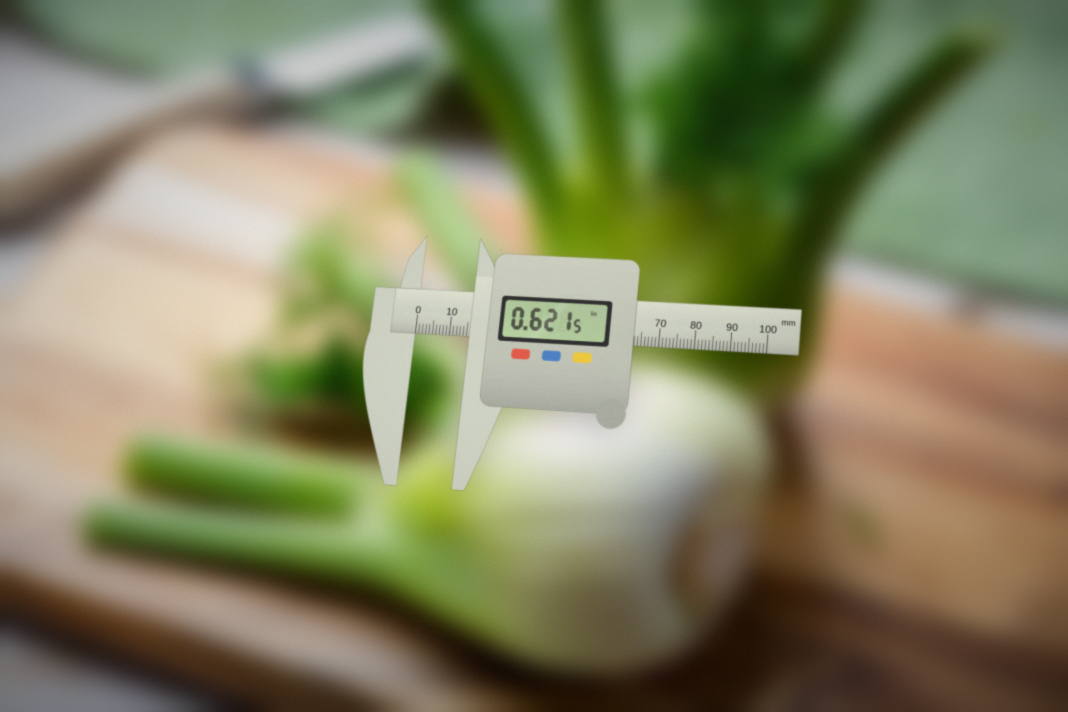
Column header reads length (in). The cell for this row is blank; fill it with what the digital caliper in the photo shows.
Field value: 0.6215 in
